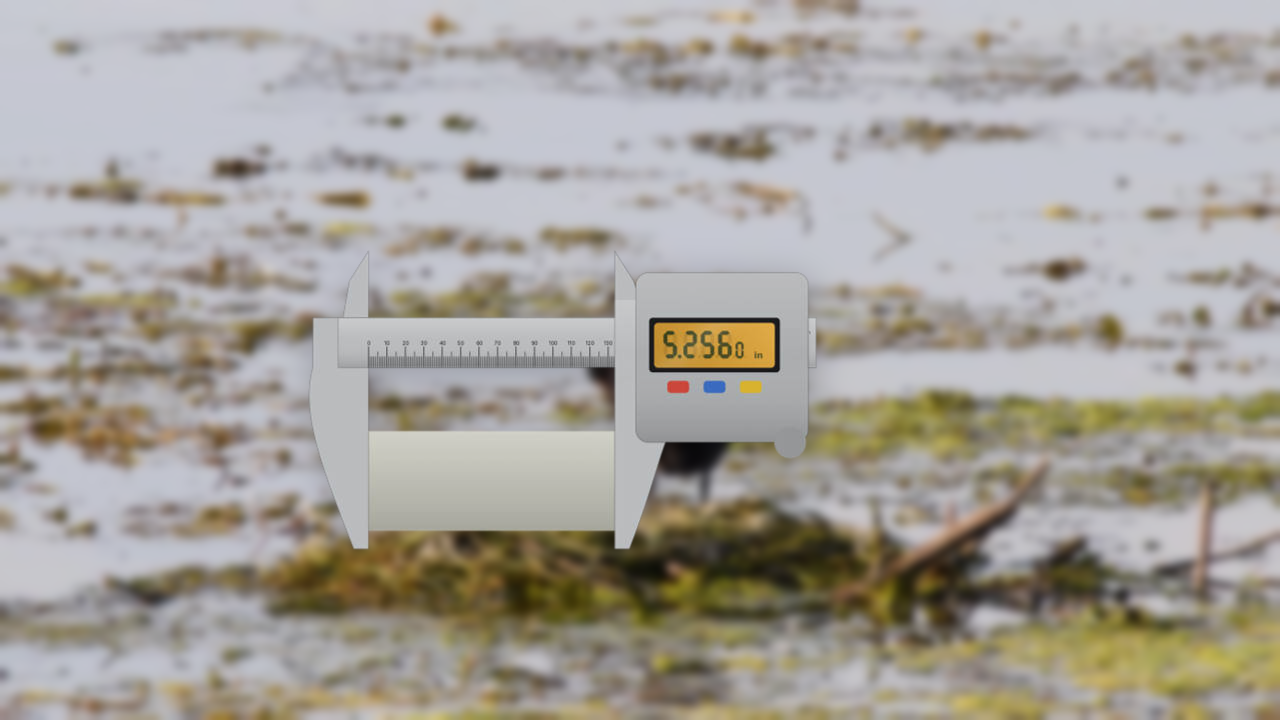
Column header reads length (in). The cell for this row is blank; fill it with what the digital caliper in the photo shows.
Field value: 5.2560 in
